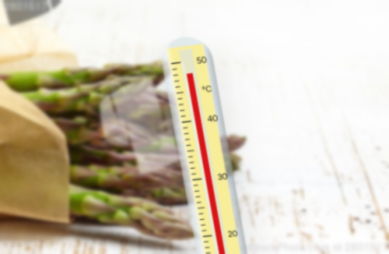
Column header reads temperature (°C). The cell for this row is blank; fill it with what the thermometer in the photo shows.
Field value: 48 °C
